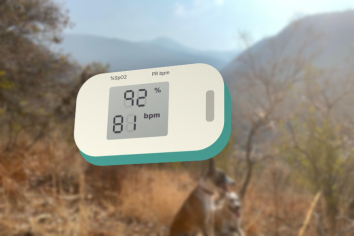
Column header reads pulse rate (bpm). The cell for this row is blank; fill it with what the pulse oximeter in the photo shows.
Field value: 81 bpm
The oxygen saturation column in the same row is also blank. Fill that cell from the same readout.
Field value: 92 %
